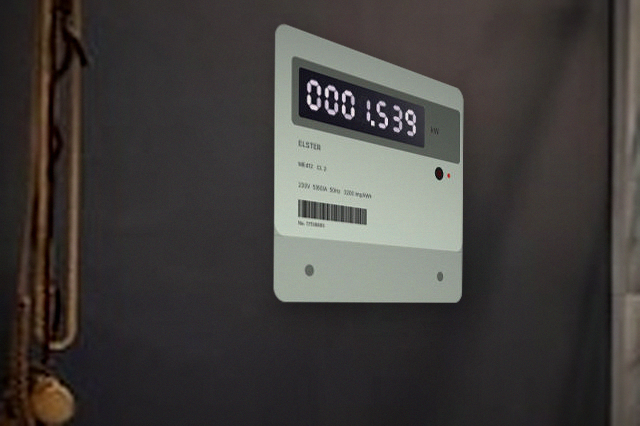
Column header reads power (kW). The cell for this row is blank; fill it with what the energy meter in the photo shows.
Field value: 1.539 kW
